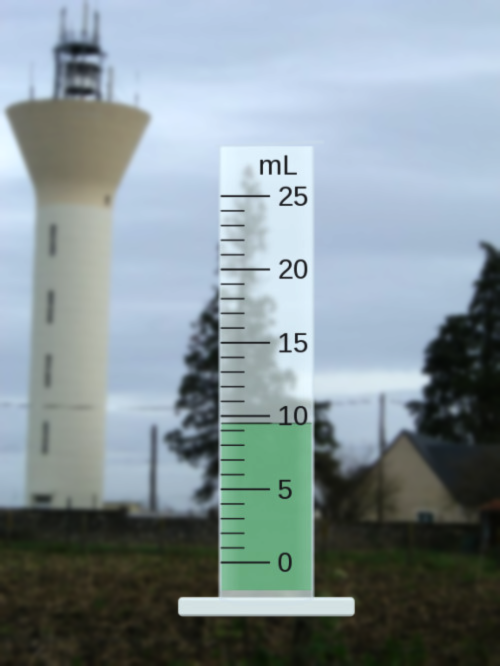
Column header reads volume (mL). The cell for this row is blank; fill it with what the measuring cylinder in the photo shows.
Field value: 9.5 mL
